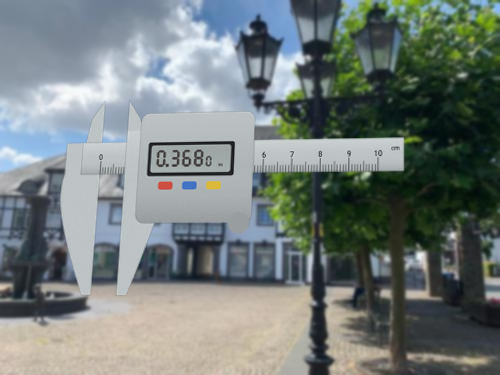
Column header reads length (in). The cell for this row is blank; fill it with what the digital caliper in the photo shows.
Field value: 0.3680 in
